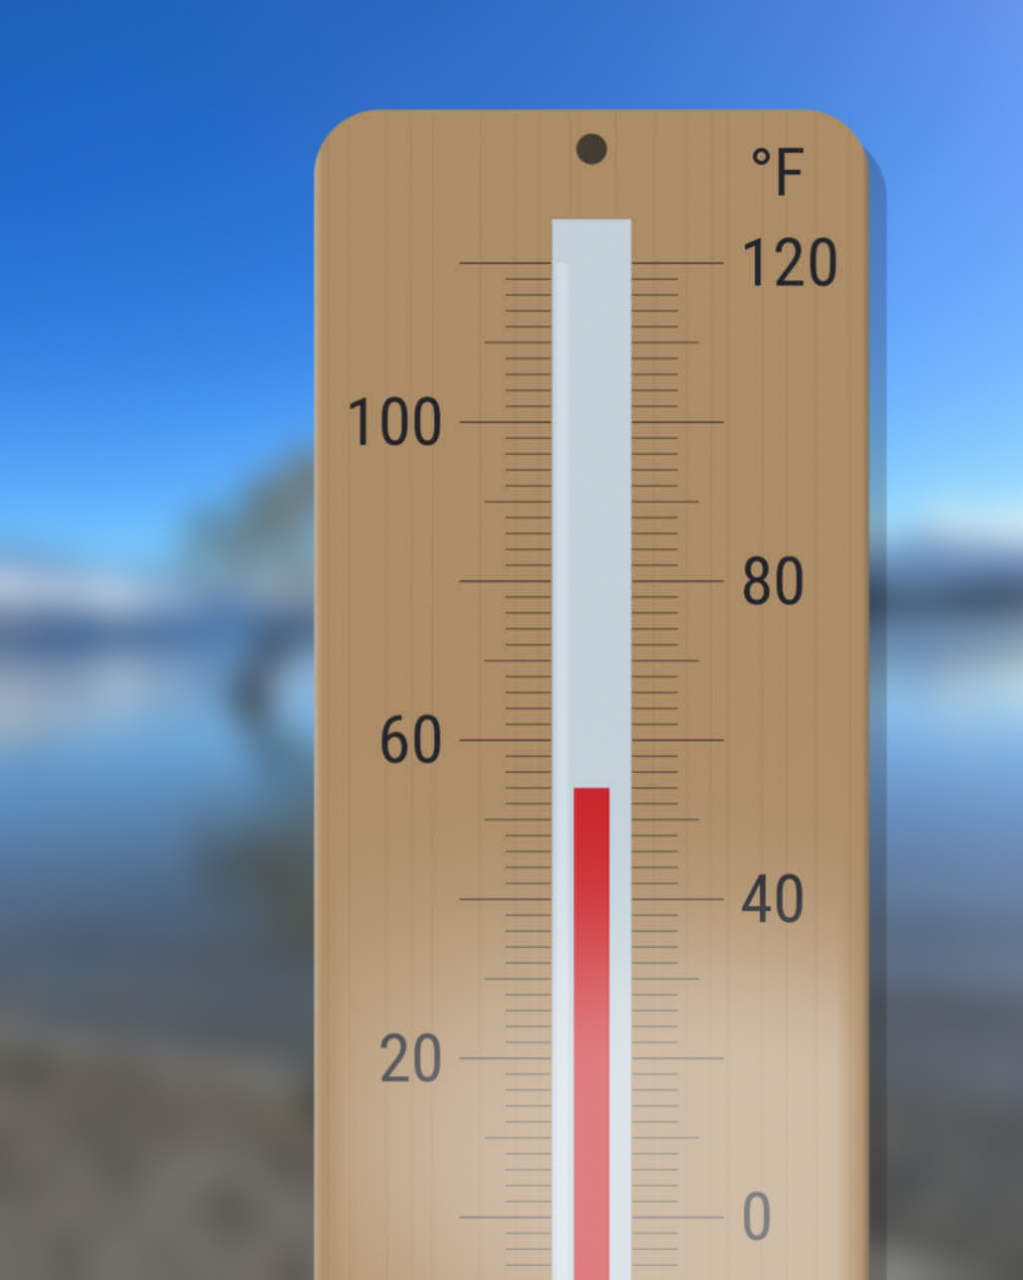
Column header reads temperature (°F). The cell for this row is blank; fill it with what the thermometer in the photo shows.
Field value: 54 °F
